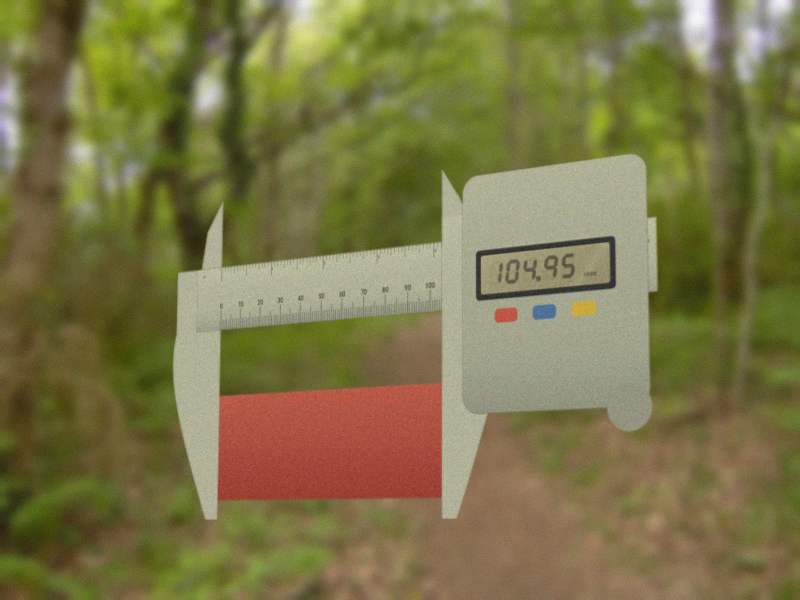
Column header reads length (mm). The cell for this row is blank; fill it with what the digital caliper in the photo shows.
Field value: 104.95 mm
